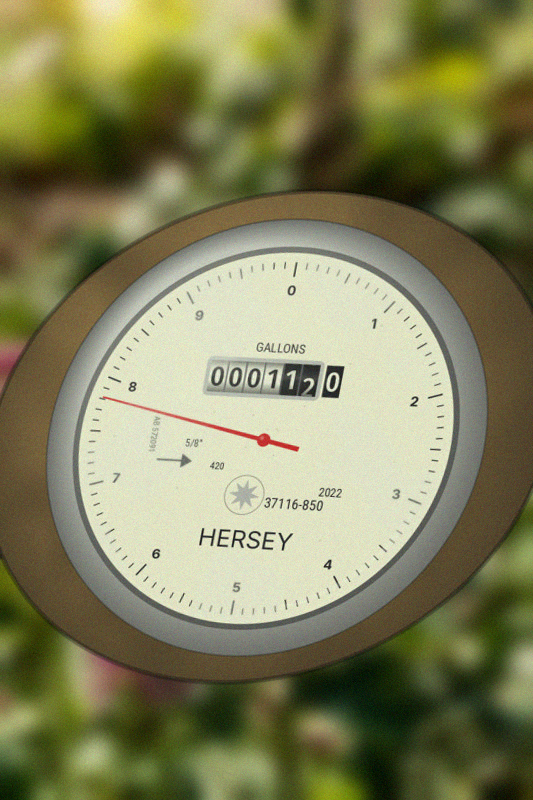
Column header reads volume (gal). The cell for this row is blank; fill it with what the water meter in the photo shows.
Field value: 1117.8 gal
